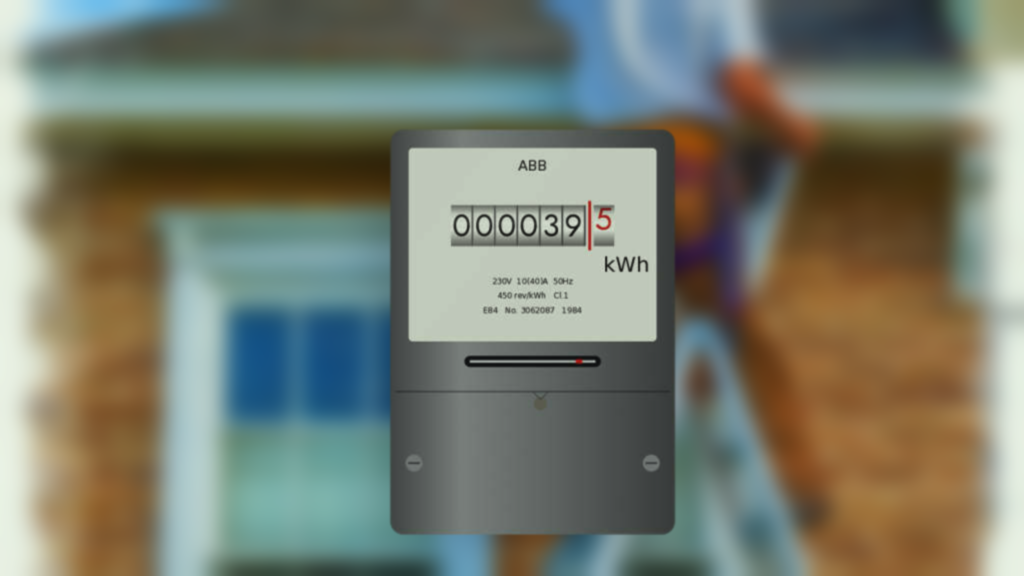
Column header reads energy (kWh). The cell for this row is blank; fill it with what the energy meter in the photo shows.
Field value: 39.5 kWh
